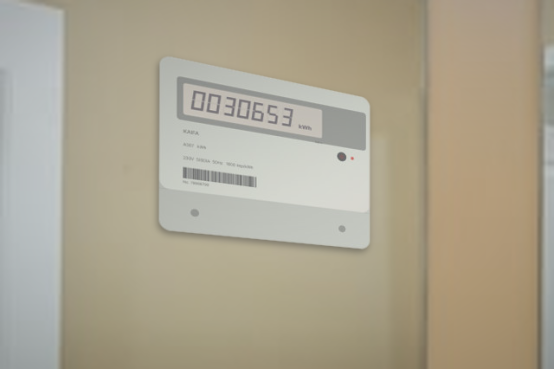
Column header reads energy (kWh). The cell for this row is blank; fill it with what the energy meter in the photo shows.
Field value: 30653 kWh
